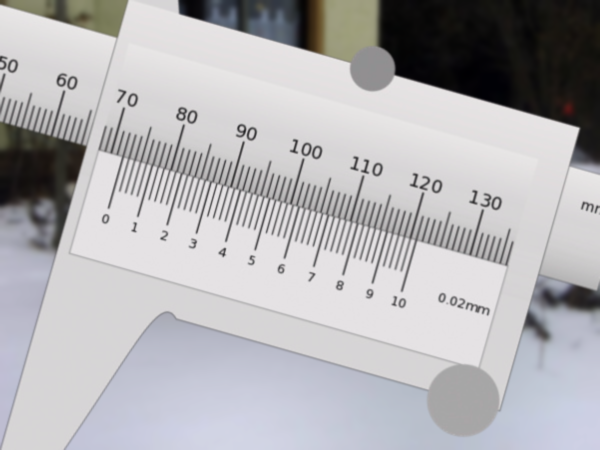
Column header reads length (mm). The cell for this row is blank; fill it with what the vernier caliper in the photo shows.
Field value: 72.0 mm
